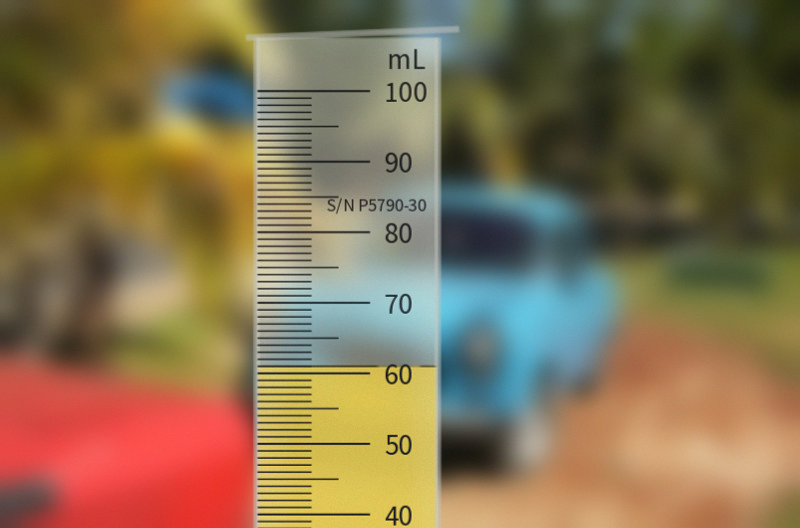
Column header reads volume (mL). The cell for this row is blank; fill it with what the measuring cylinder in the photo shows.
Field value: 61 mL
